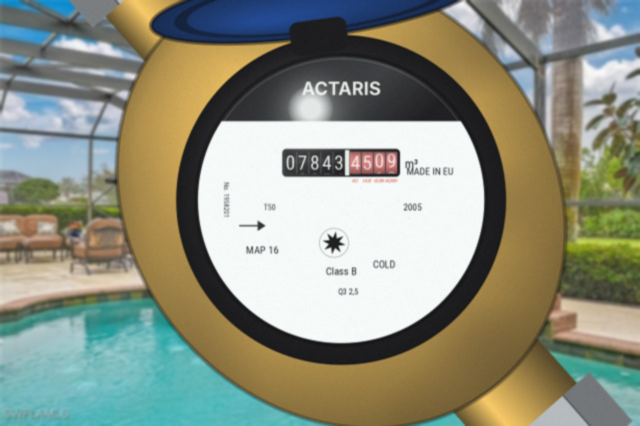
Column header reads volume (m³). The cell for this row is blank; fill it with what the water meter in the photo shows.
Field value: 7843.4509 m³
